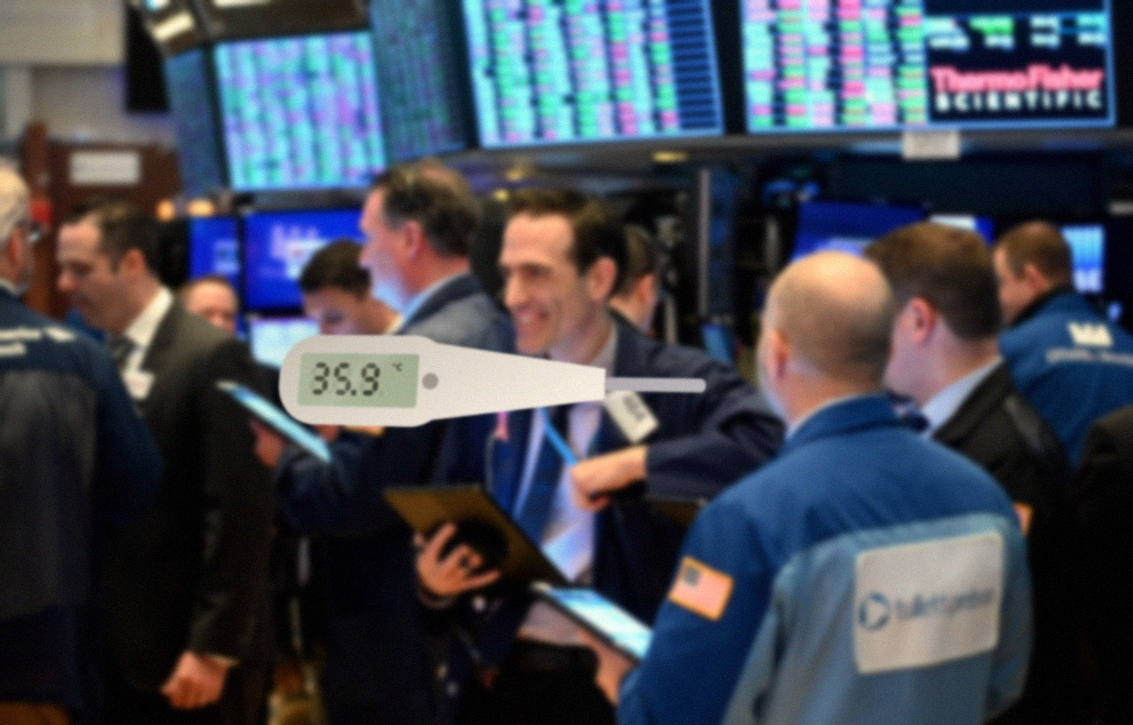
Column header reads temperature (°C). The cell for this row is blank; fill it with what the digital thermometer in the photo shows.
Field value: 35.9 °C
